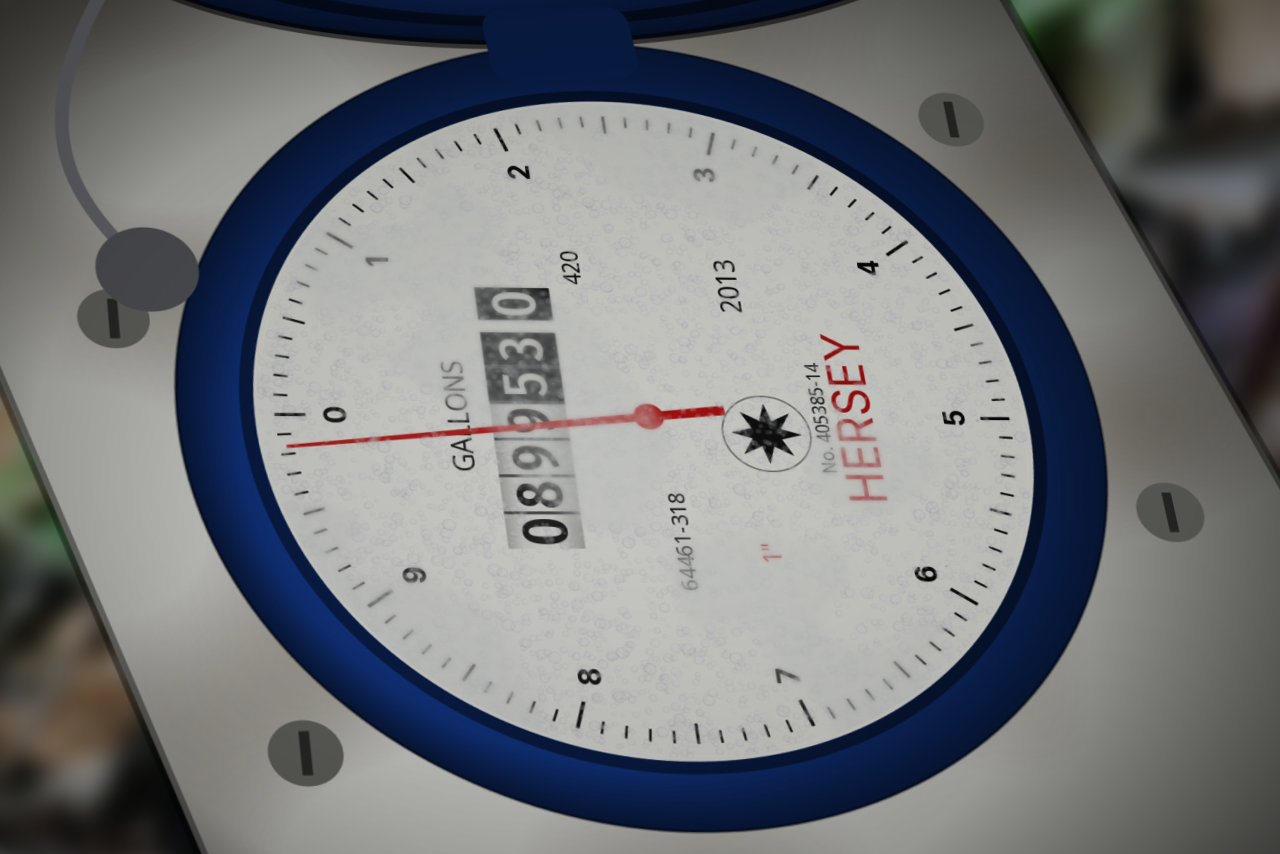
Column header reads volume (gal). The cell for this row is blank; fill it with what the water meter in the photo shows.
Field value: 899529.8 gal
